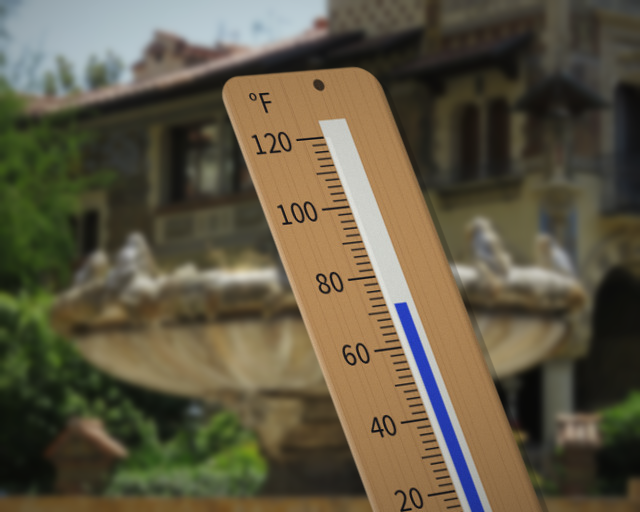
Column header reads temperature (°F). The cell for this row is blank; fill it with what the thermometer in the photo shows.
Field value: 72 °F
